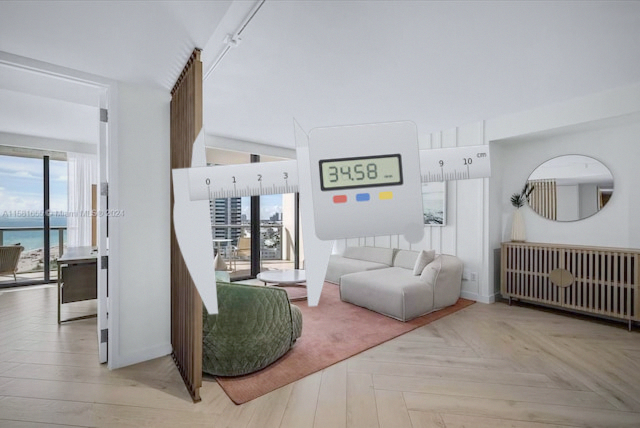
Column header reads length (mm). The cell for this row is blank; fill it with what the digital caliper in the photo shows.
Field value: 34.58 mm
